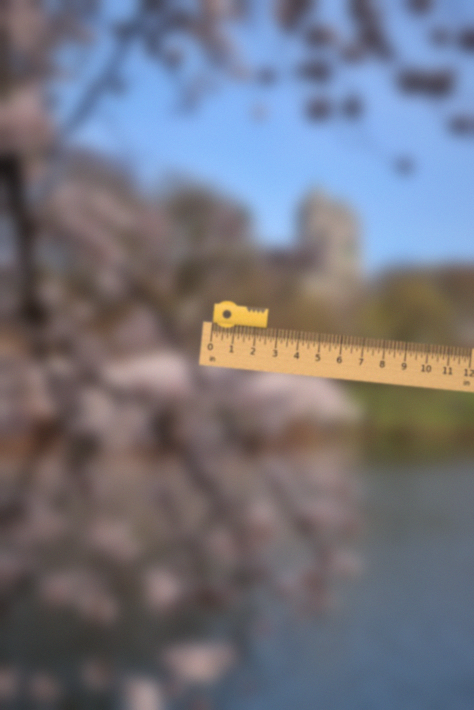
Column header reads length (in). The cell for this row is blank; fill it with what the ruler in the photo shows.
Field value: 2.5 in
